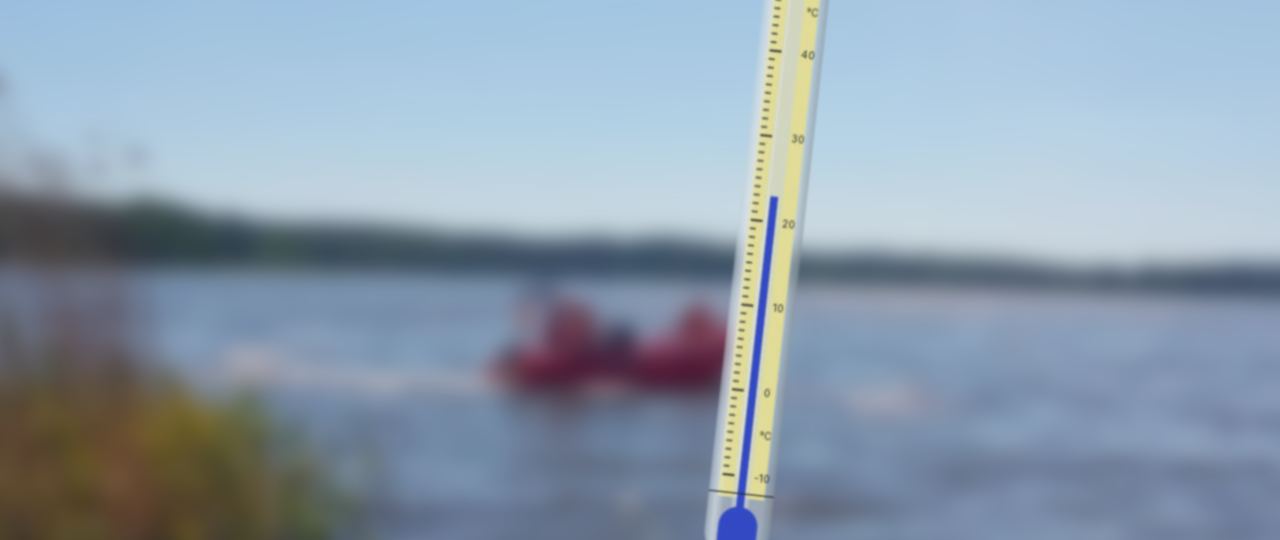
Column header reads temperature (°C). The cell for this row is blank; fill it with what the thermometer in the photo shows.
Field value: 23 °C
